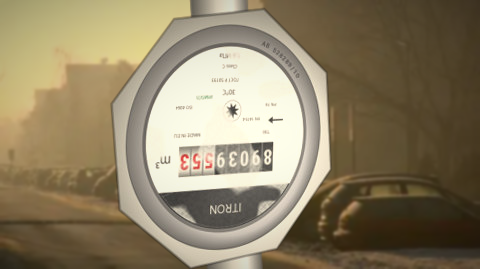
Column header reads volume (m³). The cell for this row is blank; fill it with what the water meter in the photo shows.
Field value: 89039.553 m³
